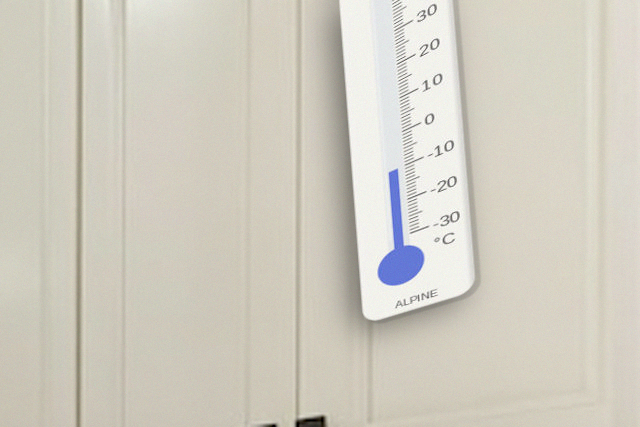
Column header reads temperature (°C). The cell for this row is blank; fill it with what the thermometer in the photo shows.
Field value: -10 °C
